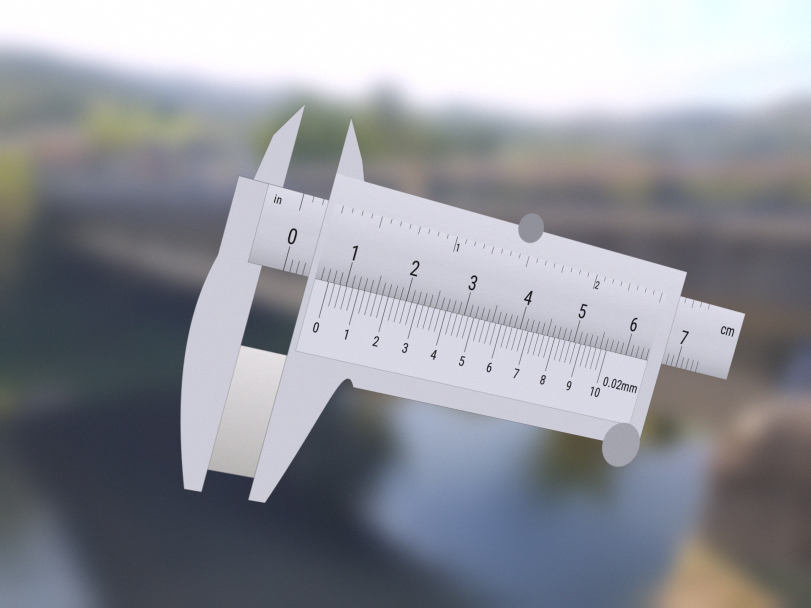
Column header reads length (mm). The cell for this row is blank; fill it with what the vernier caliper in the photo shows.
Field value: 7.2 mm
